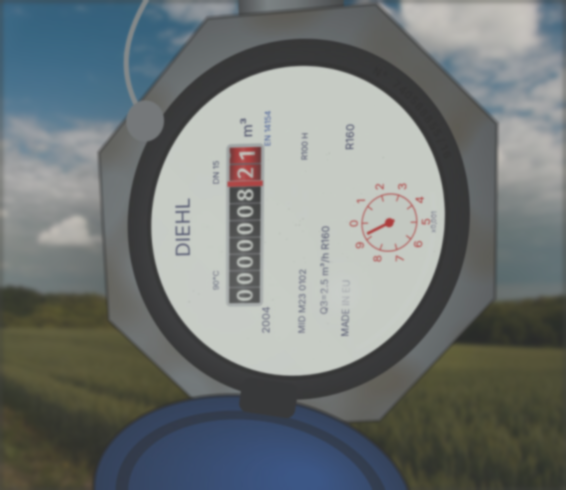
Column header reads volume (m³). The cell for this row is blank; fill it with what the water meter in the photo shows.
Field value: 8.209 m³
